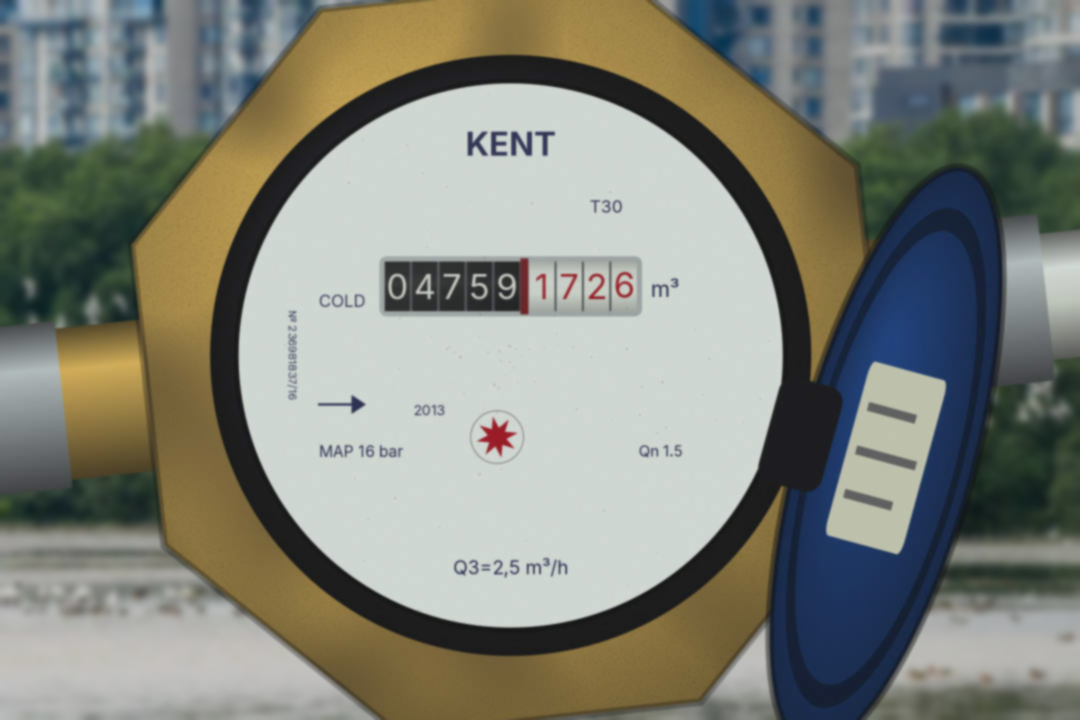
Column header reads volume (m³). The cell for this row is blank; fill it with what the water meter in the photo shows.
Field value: 4759.1726 m³
